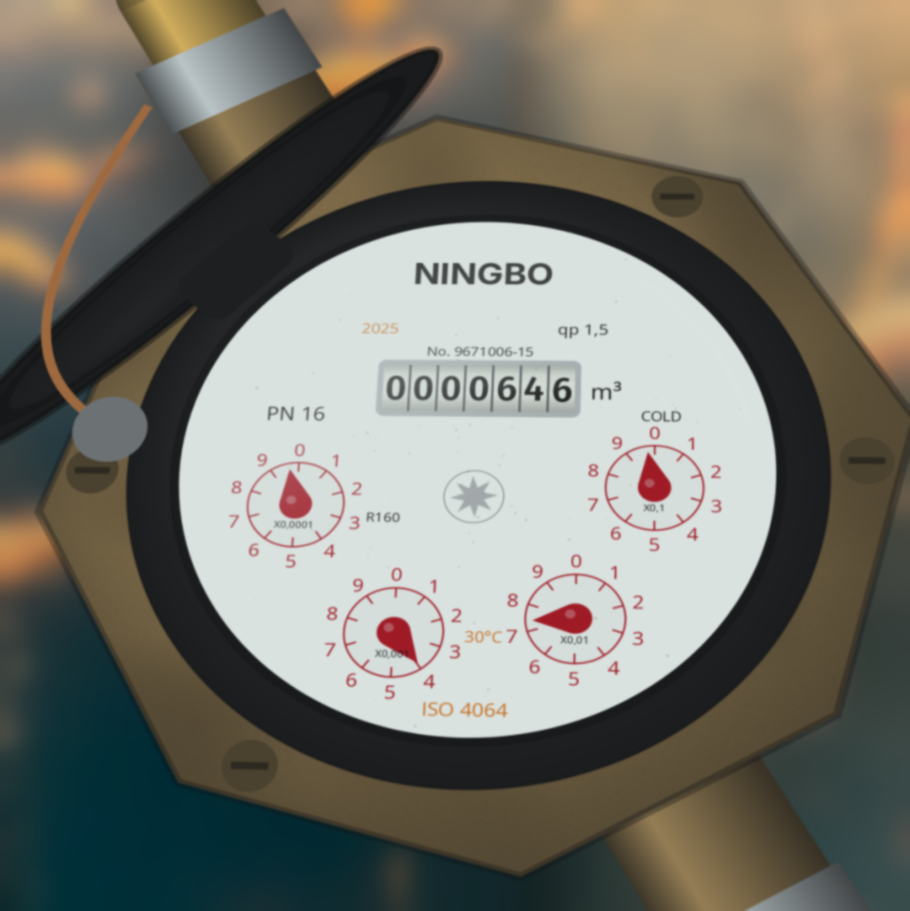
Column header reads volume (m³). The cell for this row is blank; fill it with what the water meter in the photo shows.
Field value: 645.9739 m³
